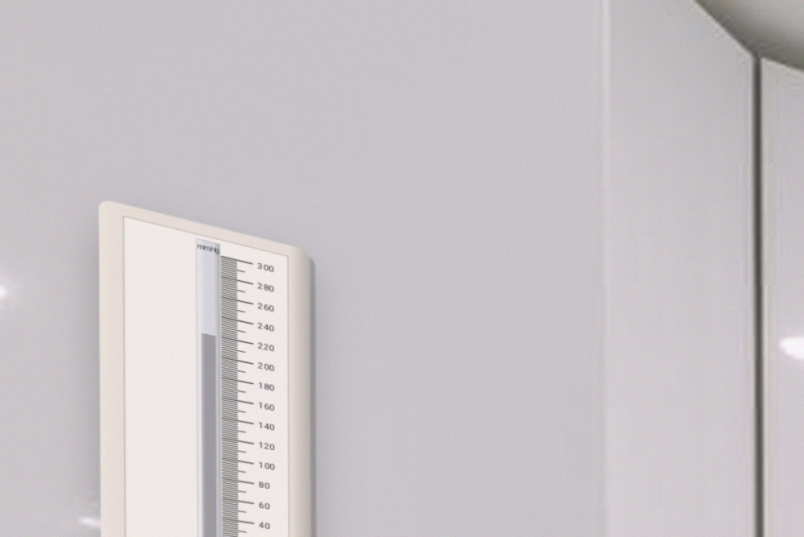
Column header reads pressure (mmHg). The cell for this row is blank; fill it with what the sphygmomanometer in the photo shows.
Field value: 220 mmHg
